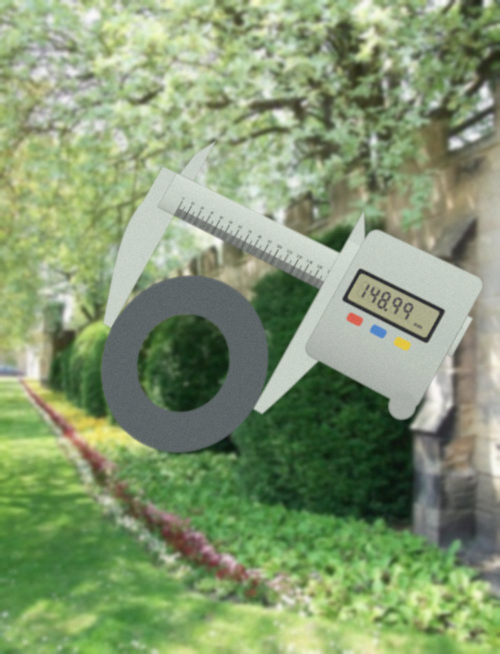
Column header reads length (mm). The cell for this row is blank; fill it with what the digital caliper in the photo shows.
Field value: 148.99 mm
